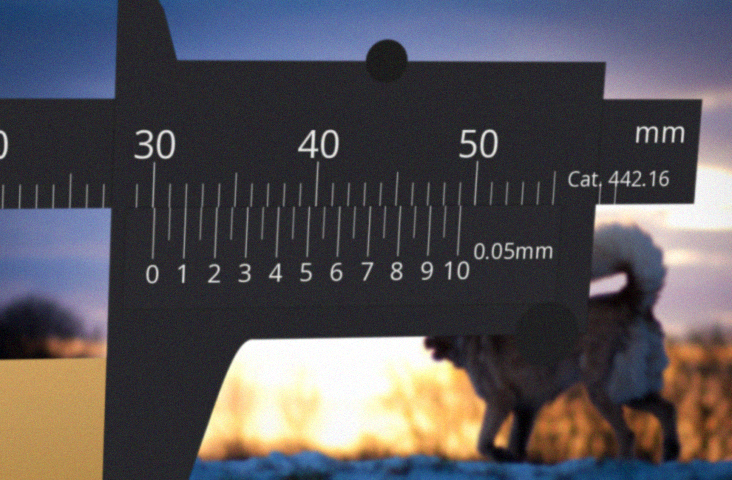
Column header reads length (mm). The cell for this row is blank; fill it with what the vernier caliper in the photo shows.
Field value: 30.1 mm
